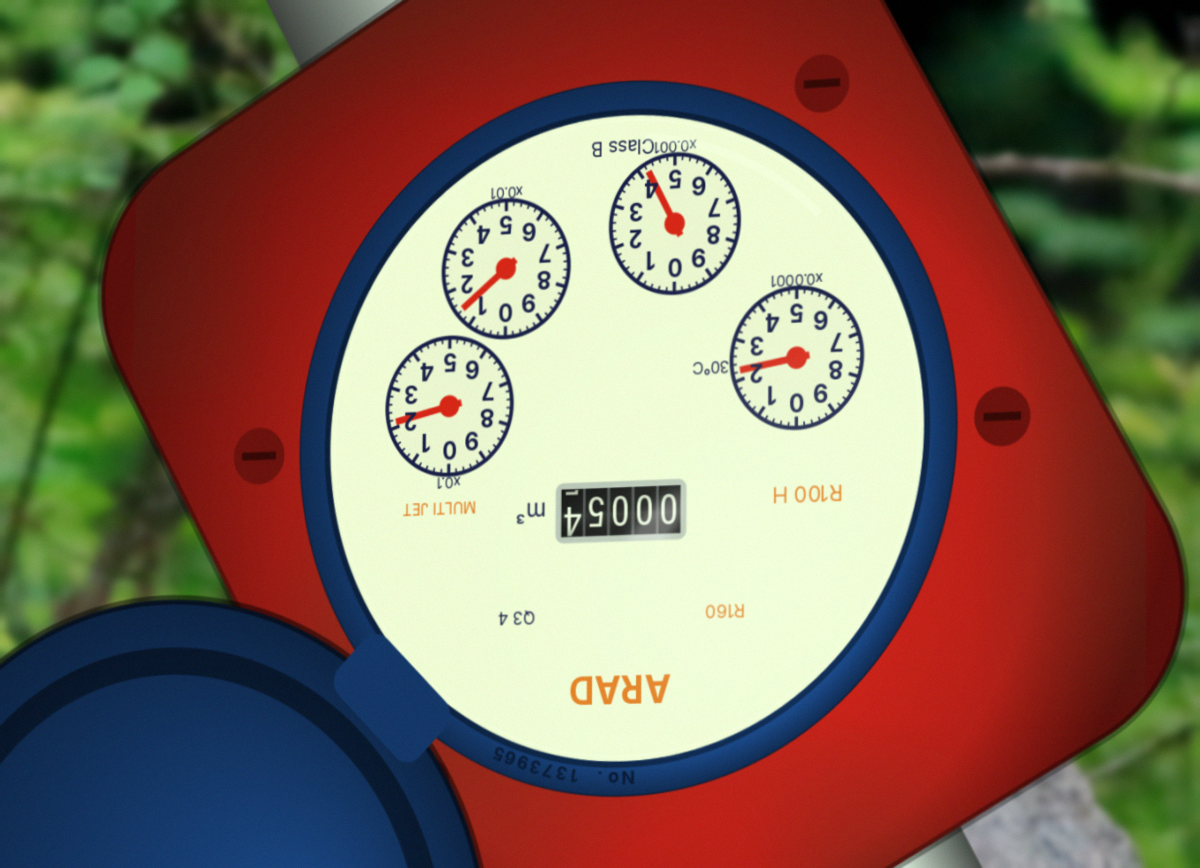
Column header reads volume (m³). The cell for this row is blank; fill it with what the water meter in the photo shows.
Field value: 54.2142 m³
